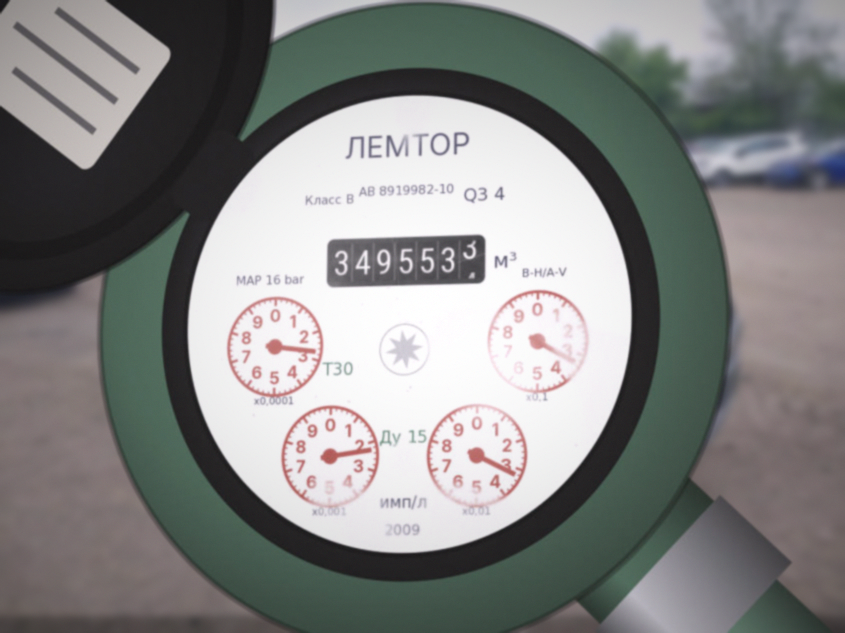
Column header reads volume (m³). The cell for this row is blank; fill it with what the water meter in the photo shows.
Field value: 3495533.3322 m³
